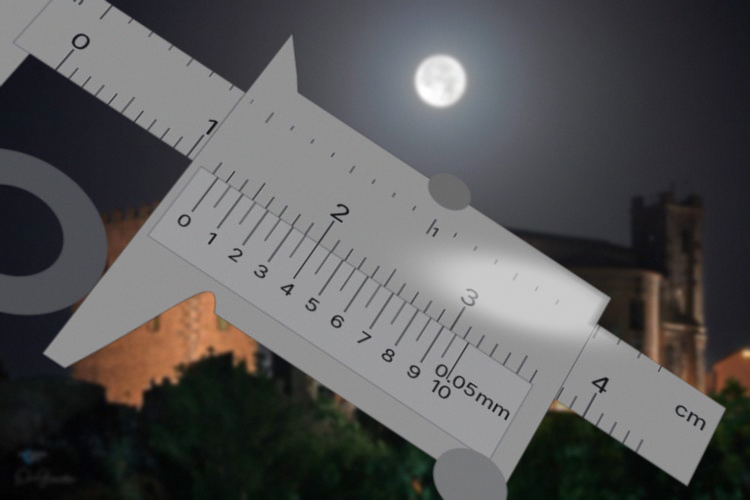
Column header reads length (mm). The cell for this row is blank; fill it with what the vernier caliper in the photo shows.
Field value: 12.4 mm
